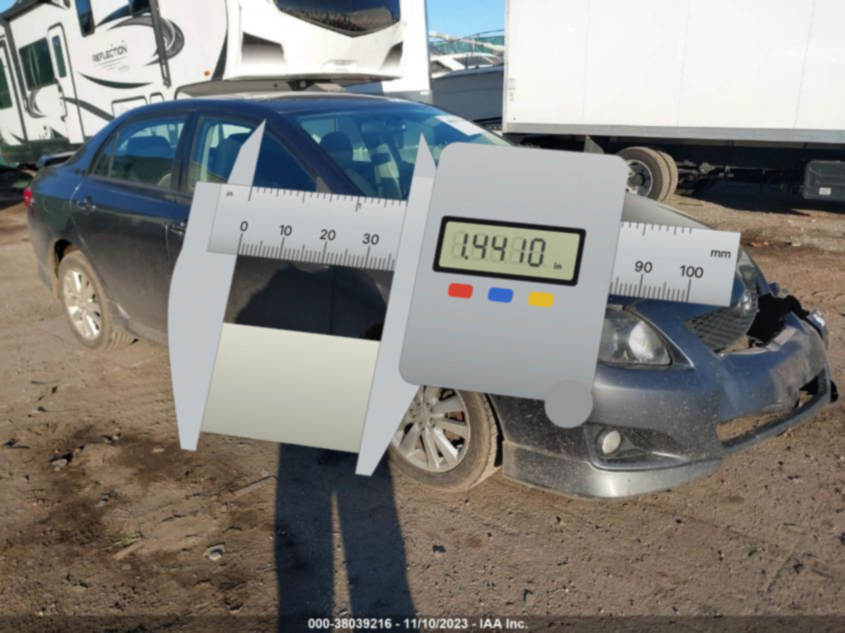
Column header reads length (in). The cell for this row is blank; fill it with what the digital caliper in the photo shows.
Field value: 1.4410 in
